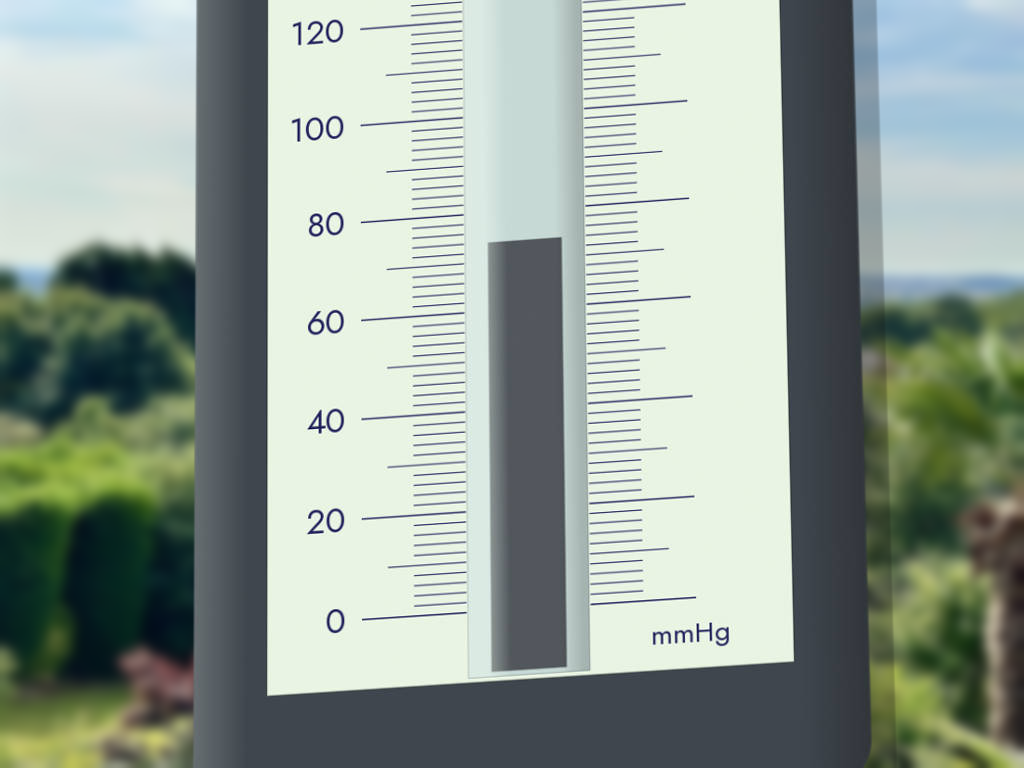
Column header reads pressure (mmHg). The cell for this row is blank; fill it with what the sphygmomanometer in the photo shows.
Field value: 74 mmHg
